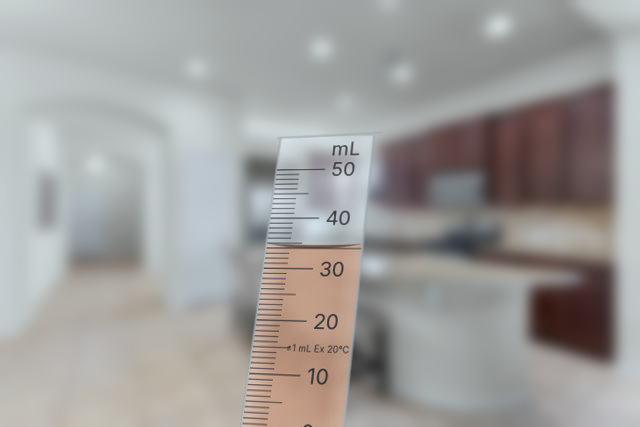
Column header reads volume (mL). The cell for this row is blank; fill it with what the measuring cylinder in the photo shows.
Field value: 34 mL
